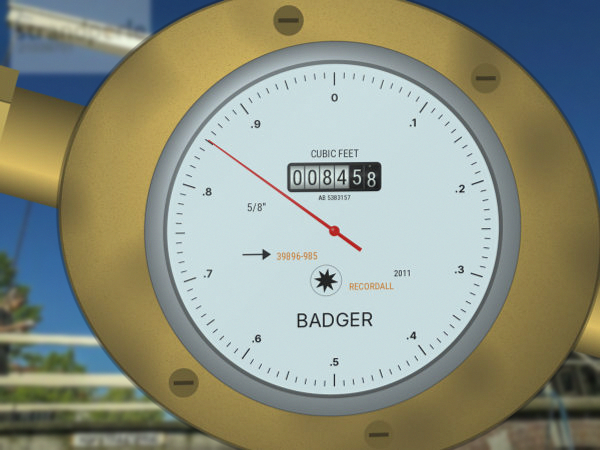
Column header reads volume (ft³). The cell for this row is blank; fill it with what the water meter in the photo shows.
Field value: 8457.85 ft³
